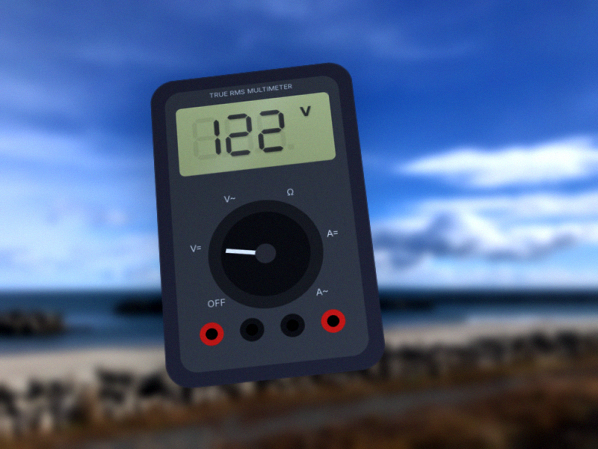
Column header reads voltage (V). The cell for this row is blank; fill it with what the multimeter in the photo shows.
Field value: 122 V
